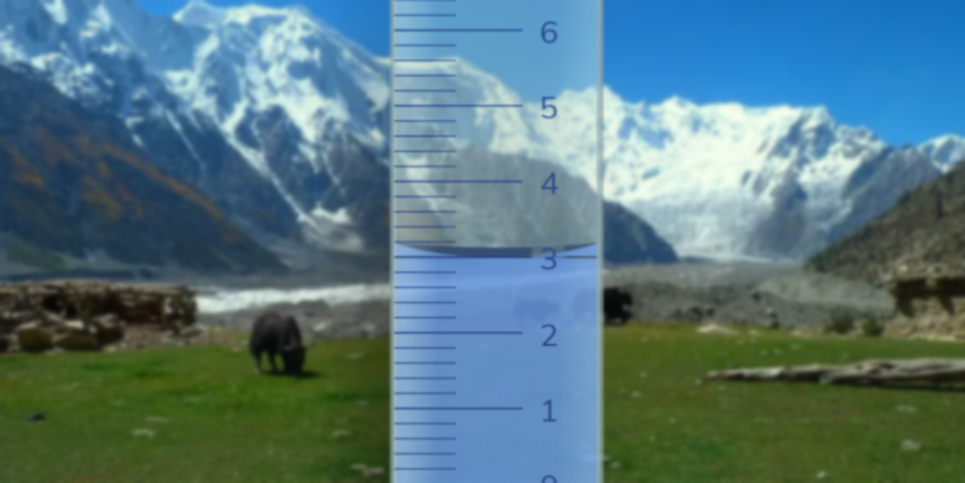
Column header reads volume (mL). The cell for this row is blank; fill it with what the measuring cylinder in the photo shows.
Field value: 3 mL
